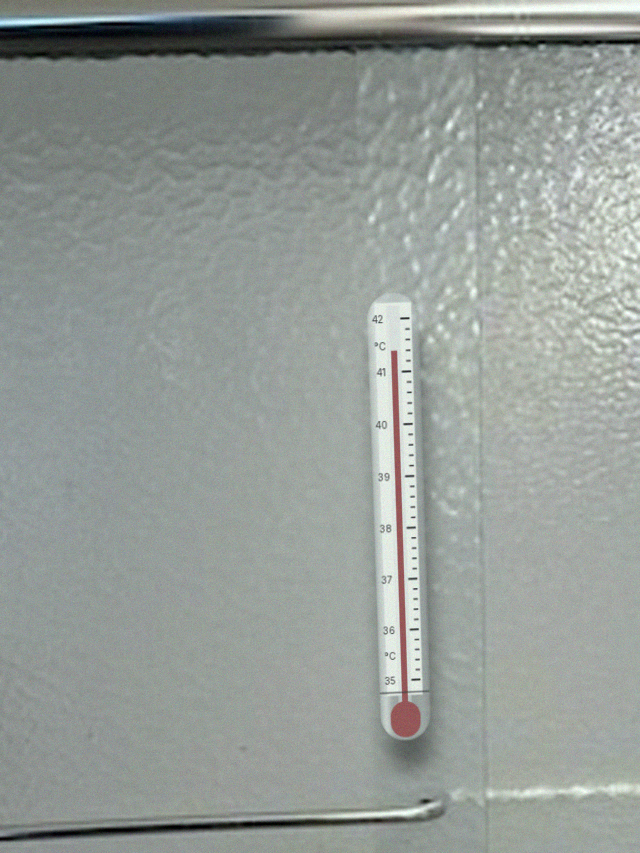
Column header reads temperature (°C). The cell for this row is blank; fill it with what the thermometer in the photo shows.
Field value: 41.4 °C
